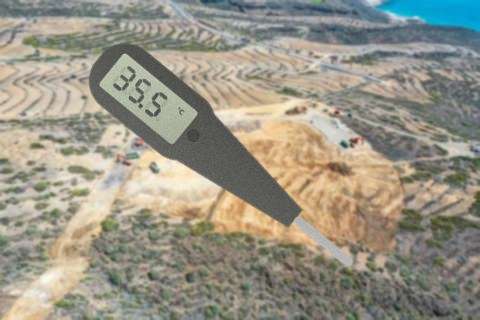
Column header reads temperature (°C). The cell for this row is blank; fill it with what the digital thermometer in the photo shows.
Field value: 35.5 °C
